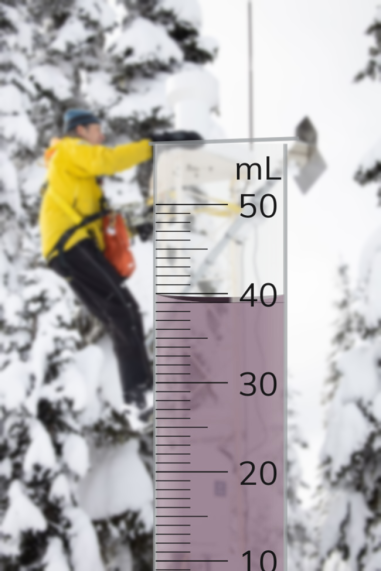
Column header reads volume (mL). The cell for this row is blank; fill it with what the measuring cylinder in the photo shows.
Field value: 39 mL
